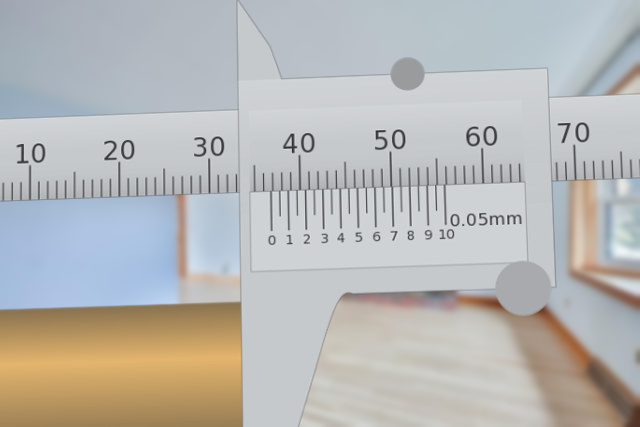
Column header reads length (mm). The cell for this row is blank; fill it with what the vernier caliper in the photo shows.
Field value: 36.8 mm
